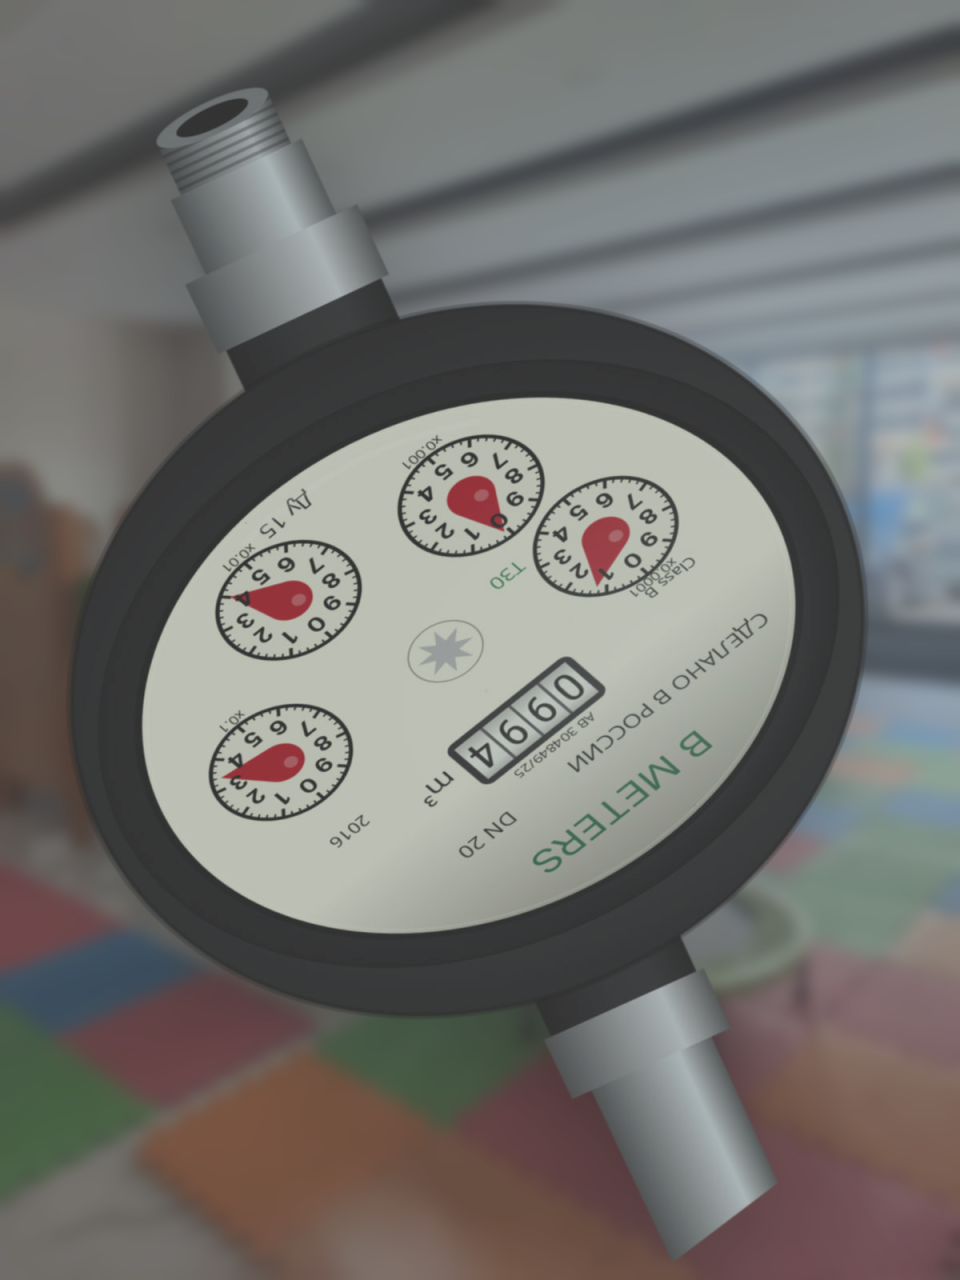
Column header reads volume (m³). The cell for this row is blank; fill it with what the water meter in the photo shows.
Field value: 994.3401 m³
